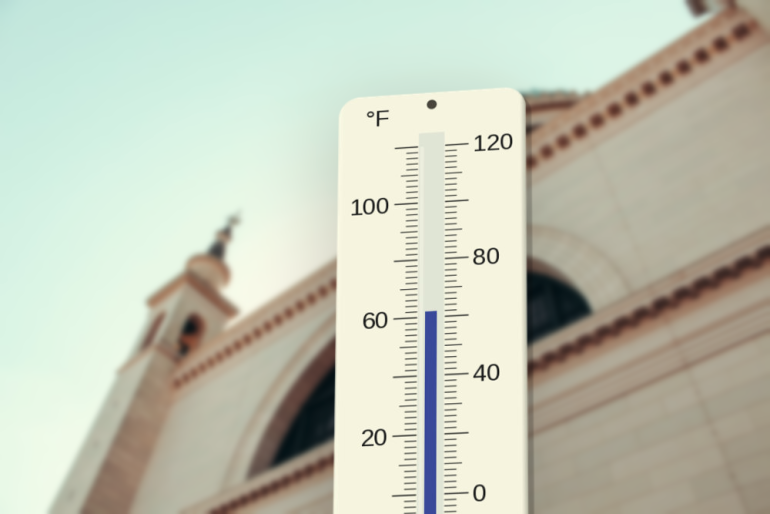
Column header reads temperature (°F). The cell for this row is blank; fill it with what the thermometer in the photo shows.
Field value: 62 °F
